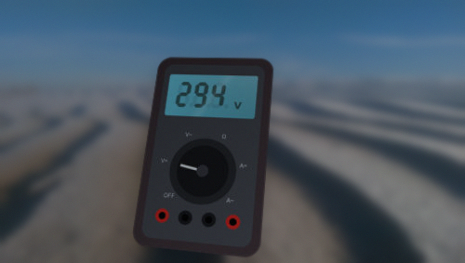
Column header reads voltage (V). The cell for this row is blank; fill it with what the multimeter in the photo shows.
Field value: 294 V
